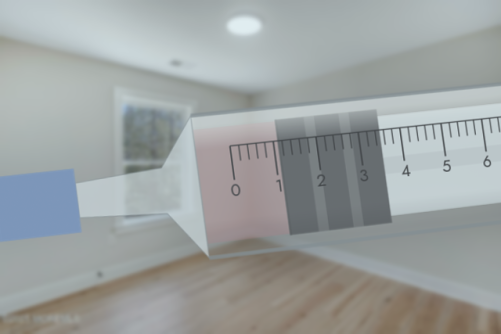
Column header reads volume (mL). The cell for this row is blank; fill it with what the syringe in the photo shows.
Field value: 1.1 mL
